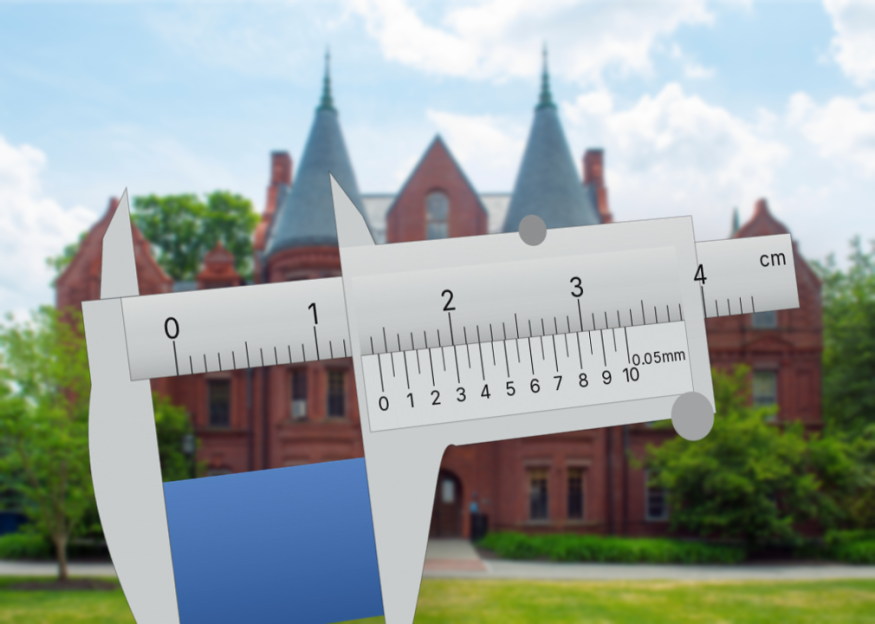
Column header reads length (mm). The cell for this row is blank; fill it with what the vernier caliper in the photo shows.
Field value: 14.4 mm
